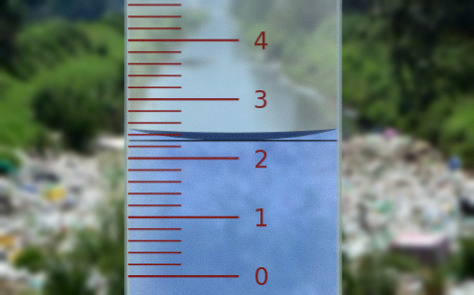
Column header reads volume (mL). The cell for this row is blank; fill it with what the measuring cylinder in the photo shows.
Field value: 2.3 mL
